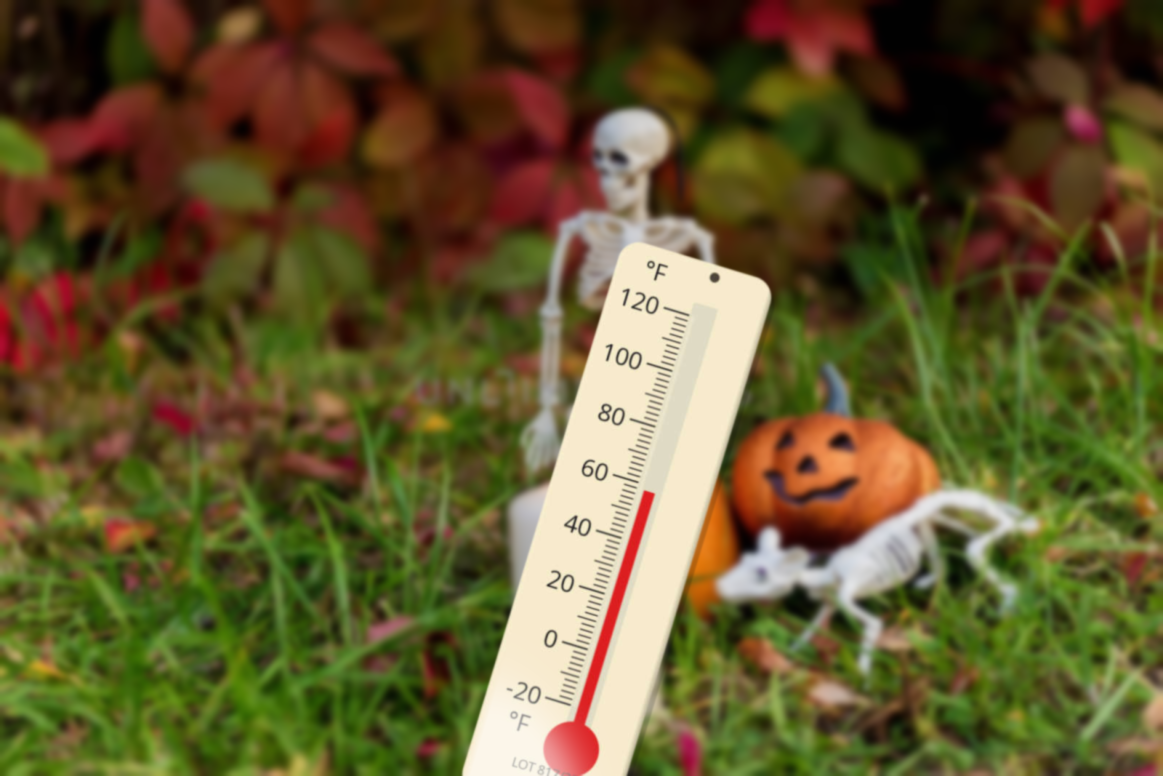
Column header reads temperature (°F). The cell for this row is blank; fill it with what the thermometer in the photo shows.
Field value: 58 °F
